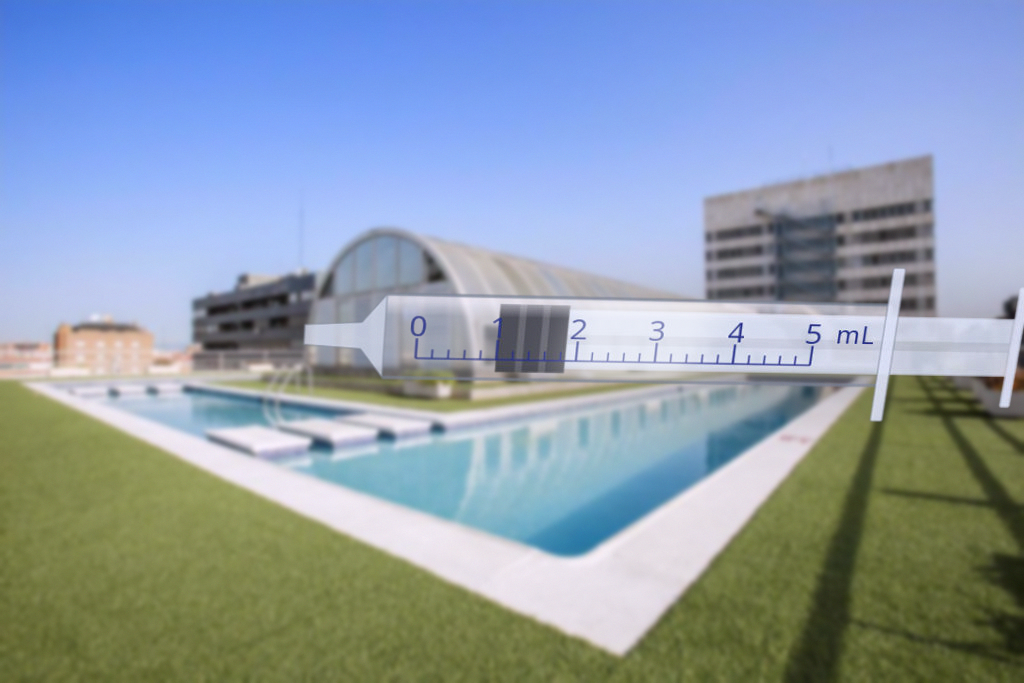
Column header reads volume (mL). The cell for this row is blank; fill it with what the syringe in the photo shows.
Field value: 1 mL
